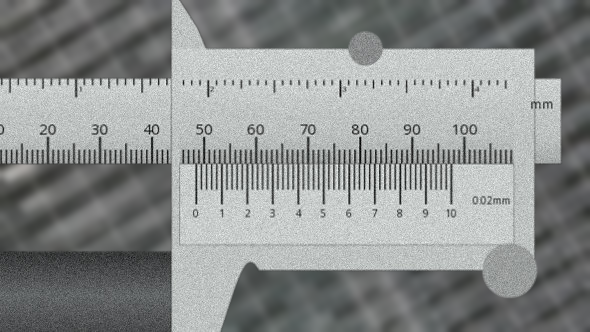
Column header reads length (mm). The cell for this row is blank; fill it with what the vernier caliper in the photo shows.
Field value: 48.5 mm
